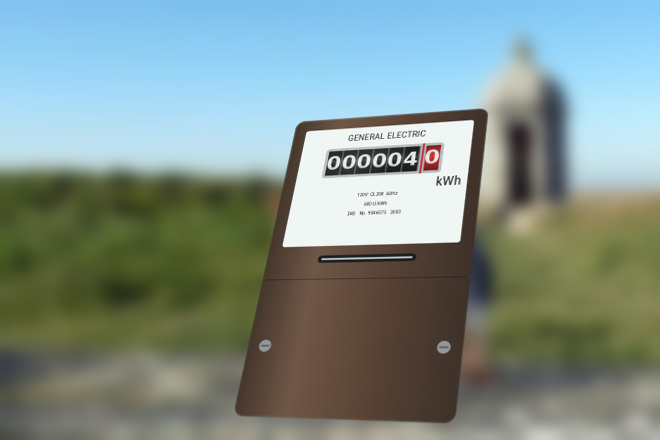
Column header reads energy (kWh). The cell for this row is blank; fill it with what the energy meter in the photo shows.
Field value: 4.0 kWh
